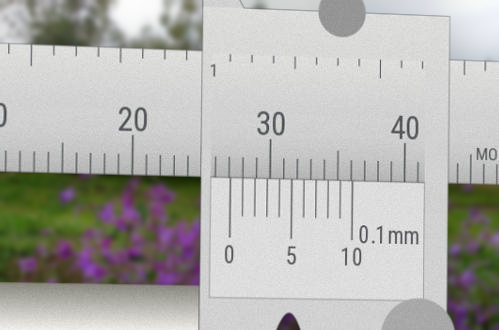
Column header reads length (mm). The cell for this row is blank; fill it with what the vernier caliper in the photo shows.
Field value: 27.1 mm
